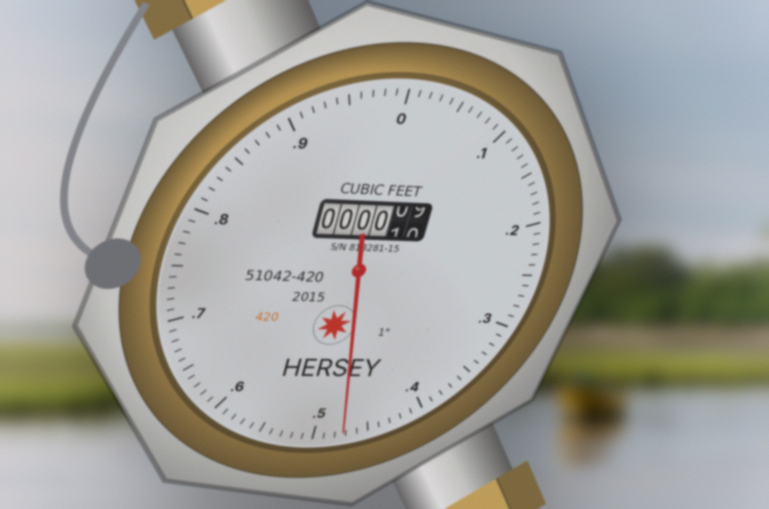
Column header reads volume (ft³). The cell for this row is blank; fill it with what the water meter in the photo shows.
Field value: 9.47 ft³
